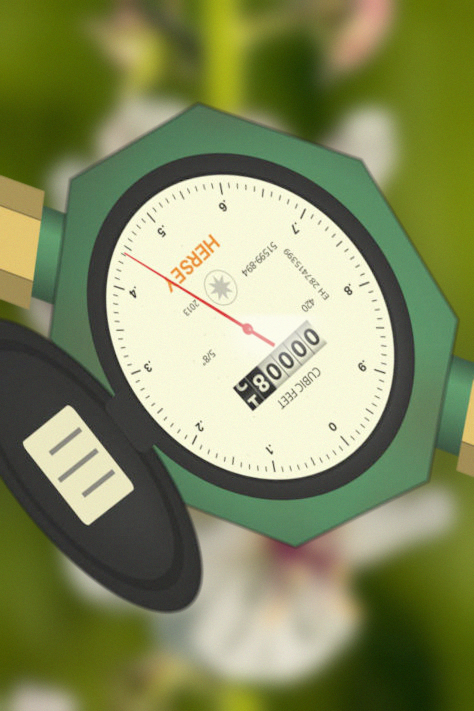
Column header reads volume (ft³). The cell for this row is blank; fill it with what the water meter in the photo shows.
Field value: 81.44 ft³
